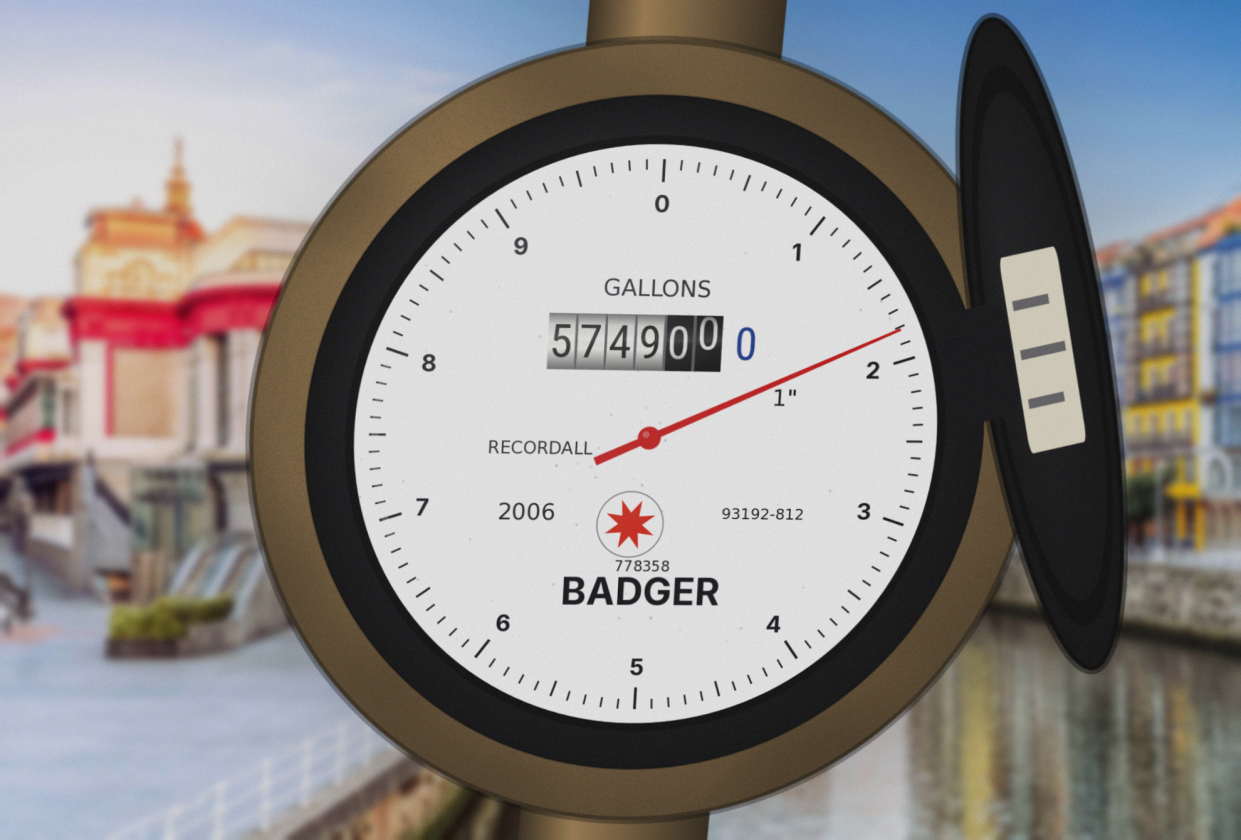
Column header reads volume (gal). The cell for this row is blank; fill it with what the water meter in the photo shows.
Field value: 5749001.8 gal
